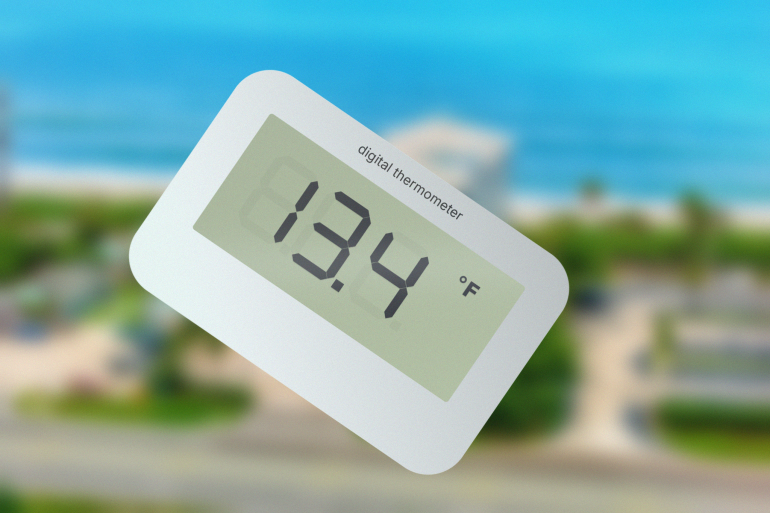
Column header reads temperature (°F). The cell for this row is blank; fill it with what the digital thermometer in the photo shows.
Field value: 13.4 °F
